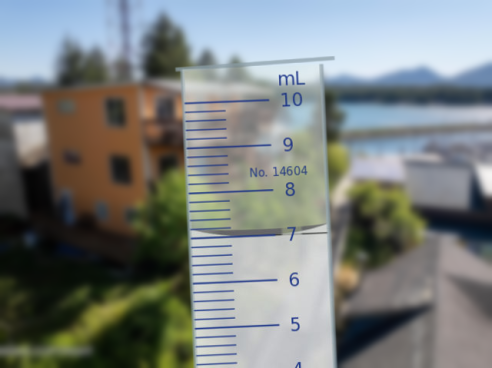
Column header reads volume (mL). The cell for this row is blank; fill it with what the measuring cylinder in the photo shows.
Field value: 7 mL
